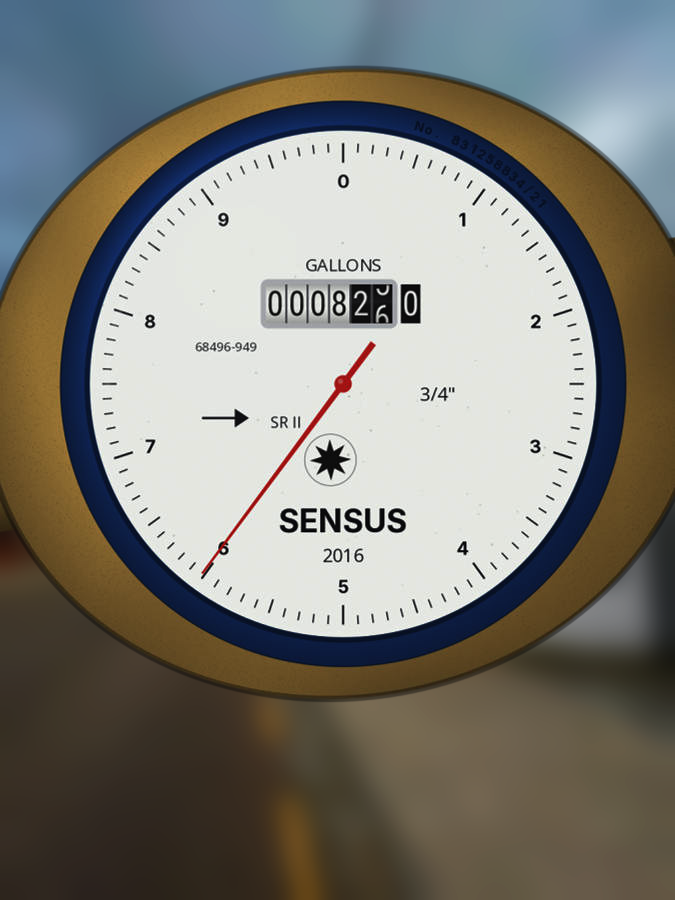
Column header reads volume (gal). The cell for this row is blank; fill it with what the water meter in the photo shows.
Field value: 8256.0 gal
